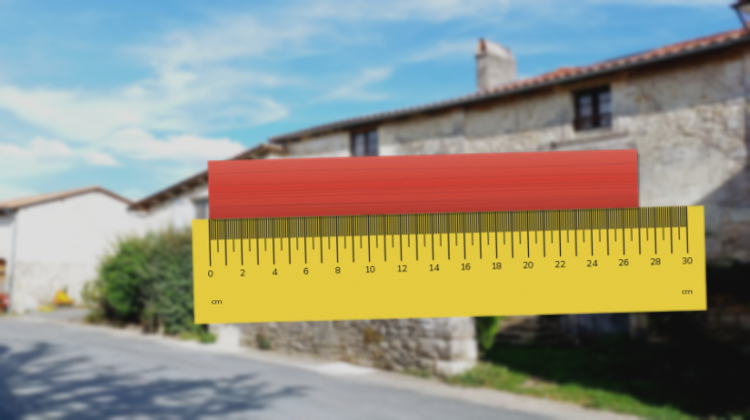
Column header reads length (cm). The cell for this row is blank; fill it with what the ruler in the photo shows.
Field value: 27 cm
